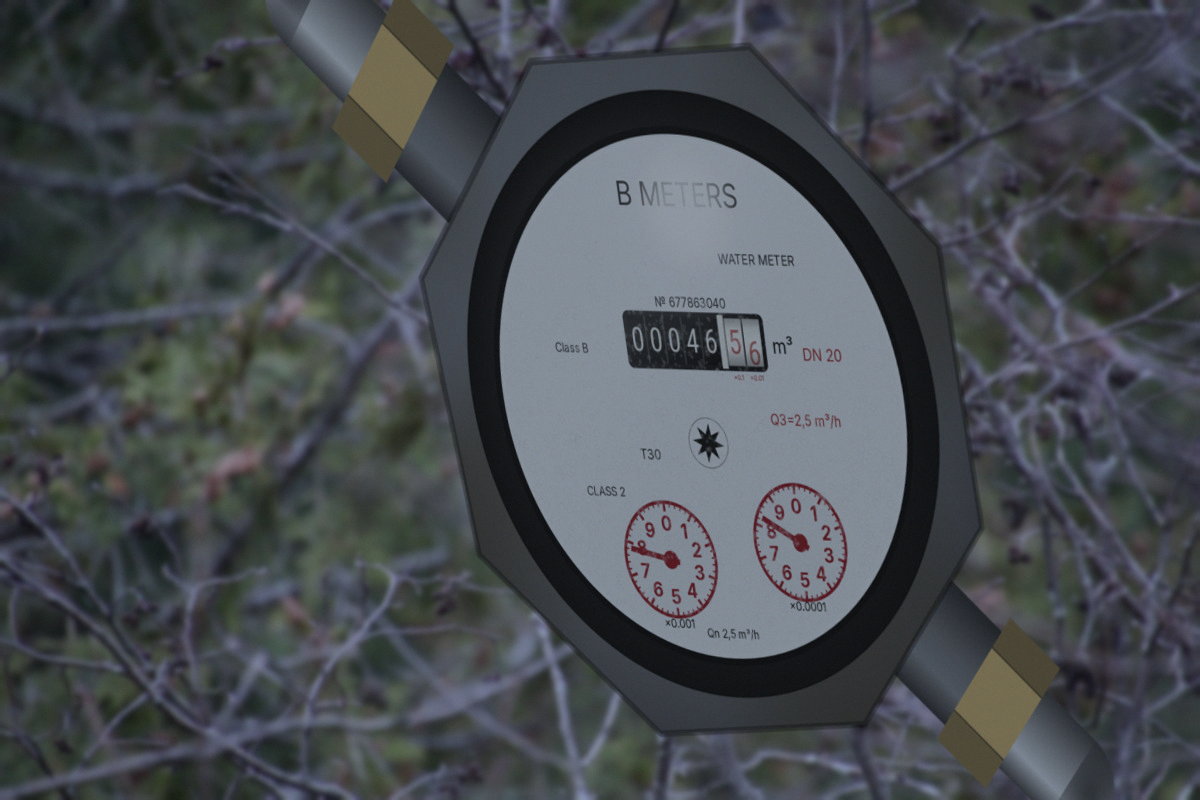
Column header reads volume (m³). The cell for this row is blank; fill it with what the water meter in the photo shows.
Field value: 46.5578 m³
